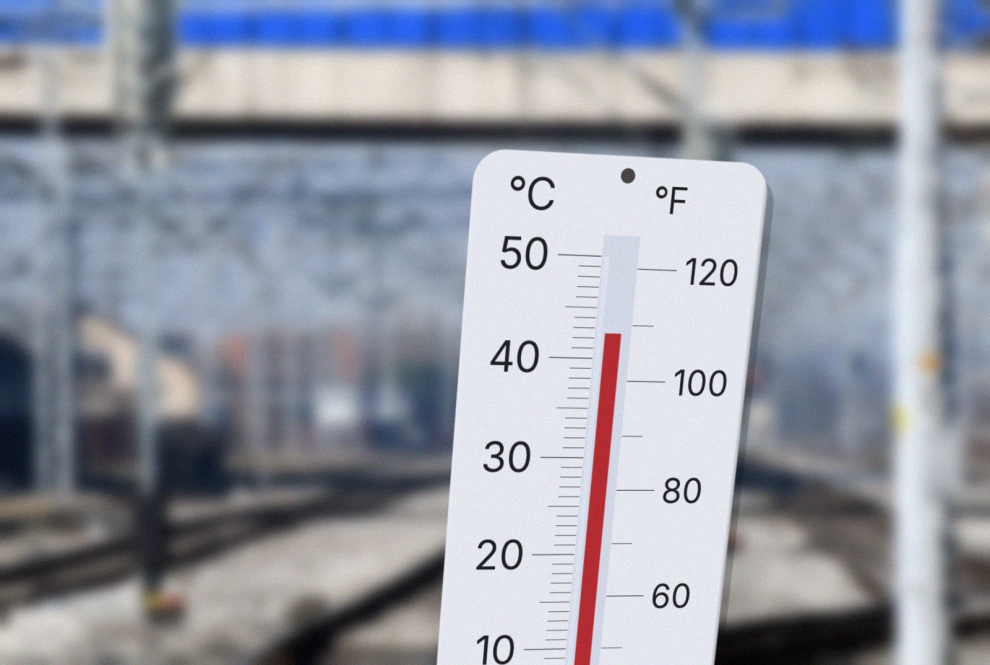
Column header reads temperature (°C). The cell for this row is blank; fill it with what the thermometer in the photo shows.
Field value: 42.5 °C
